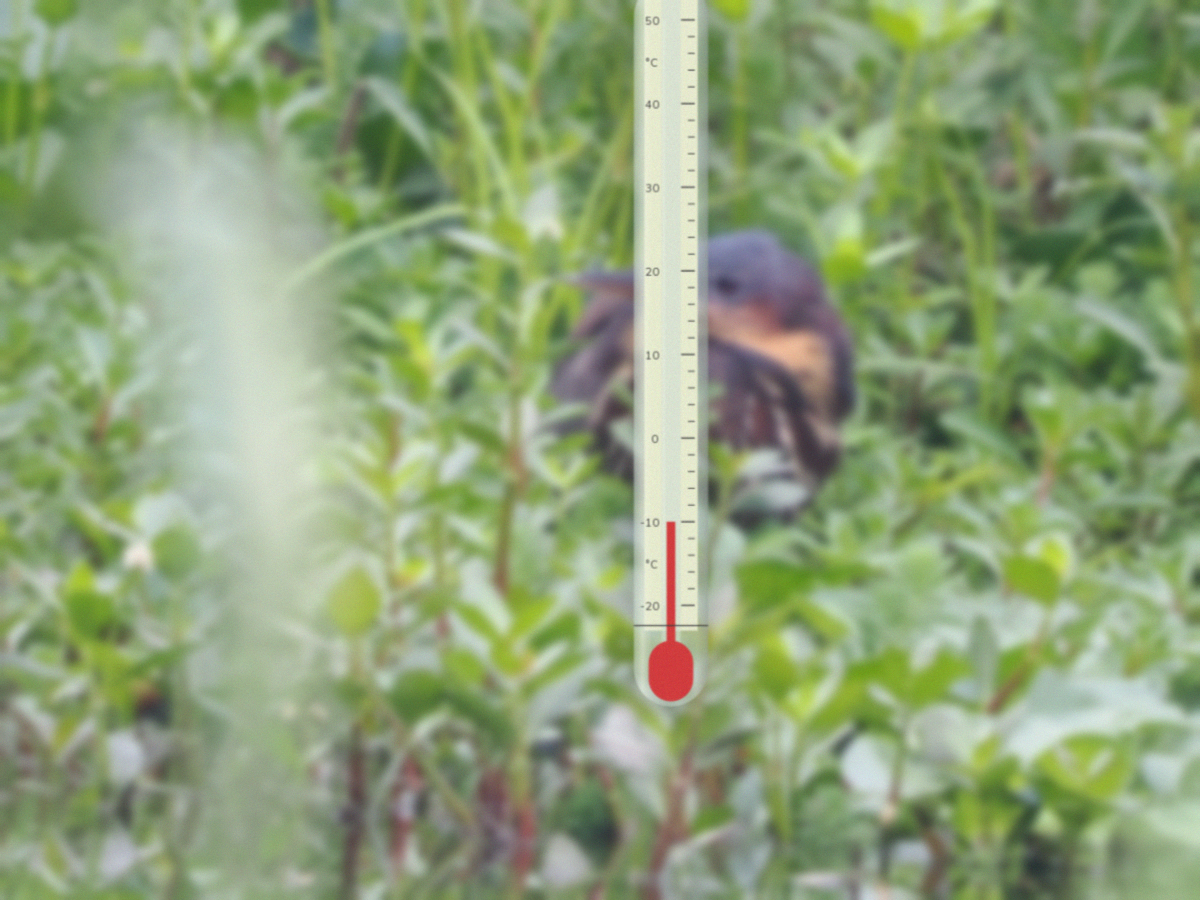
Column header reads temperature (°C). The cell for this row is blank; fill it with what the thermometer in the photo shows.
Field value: -10 °C
